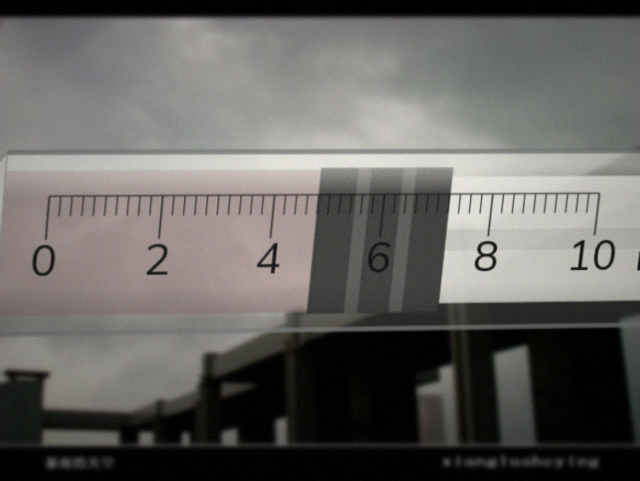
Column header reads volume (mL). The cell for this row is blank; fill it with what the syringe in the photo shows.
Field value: 4.8 mL
